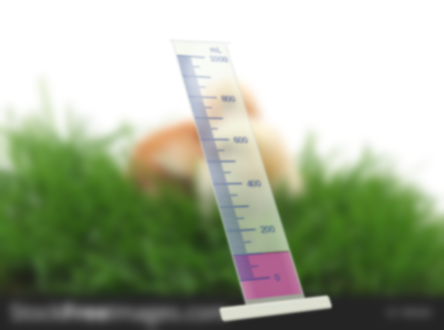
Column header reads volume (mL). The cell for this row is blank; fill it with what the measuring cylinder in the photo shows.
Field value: 100 mL
